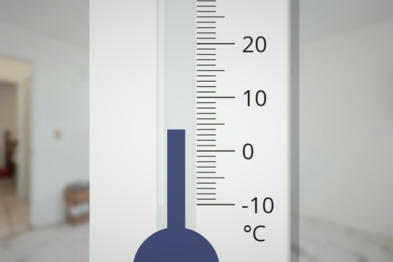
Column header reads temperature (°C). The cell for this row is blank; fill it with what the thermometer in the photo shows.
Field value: 4 °C
